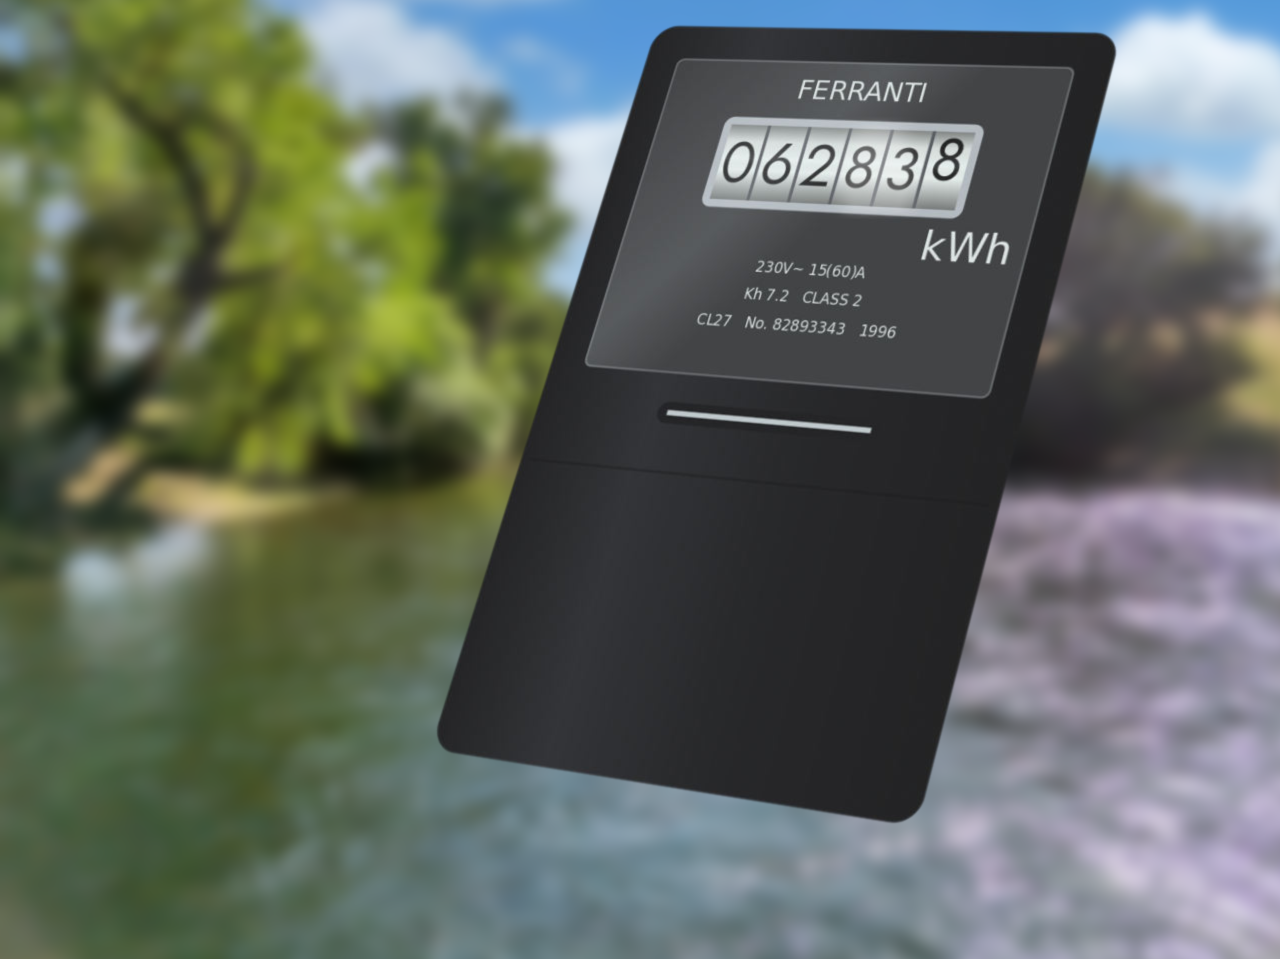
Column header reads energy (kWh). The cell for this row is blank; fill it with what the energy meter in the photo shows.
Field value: 62838 kWh
